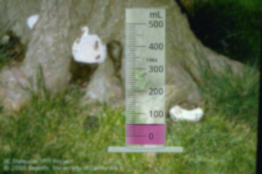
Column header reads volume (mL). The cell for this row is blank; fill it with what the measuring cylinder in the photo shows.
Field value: 50 mL
